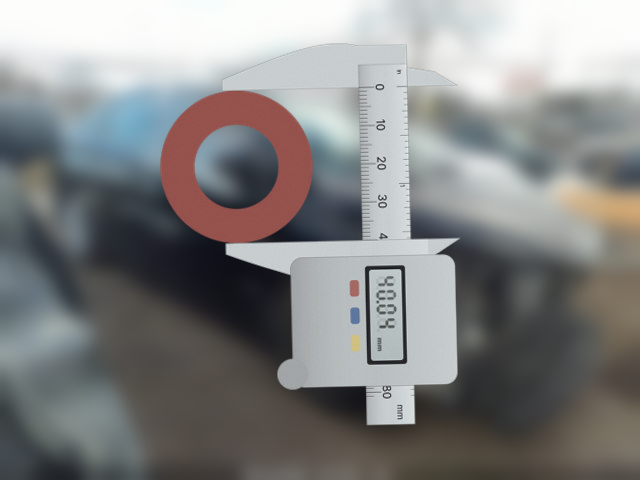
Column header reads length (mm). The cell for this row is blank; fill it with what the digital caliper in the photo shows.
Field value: 40.04 mm
